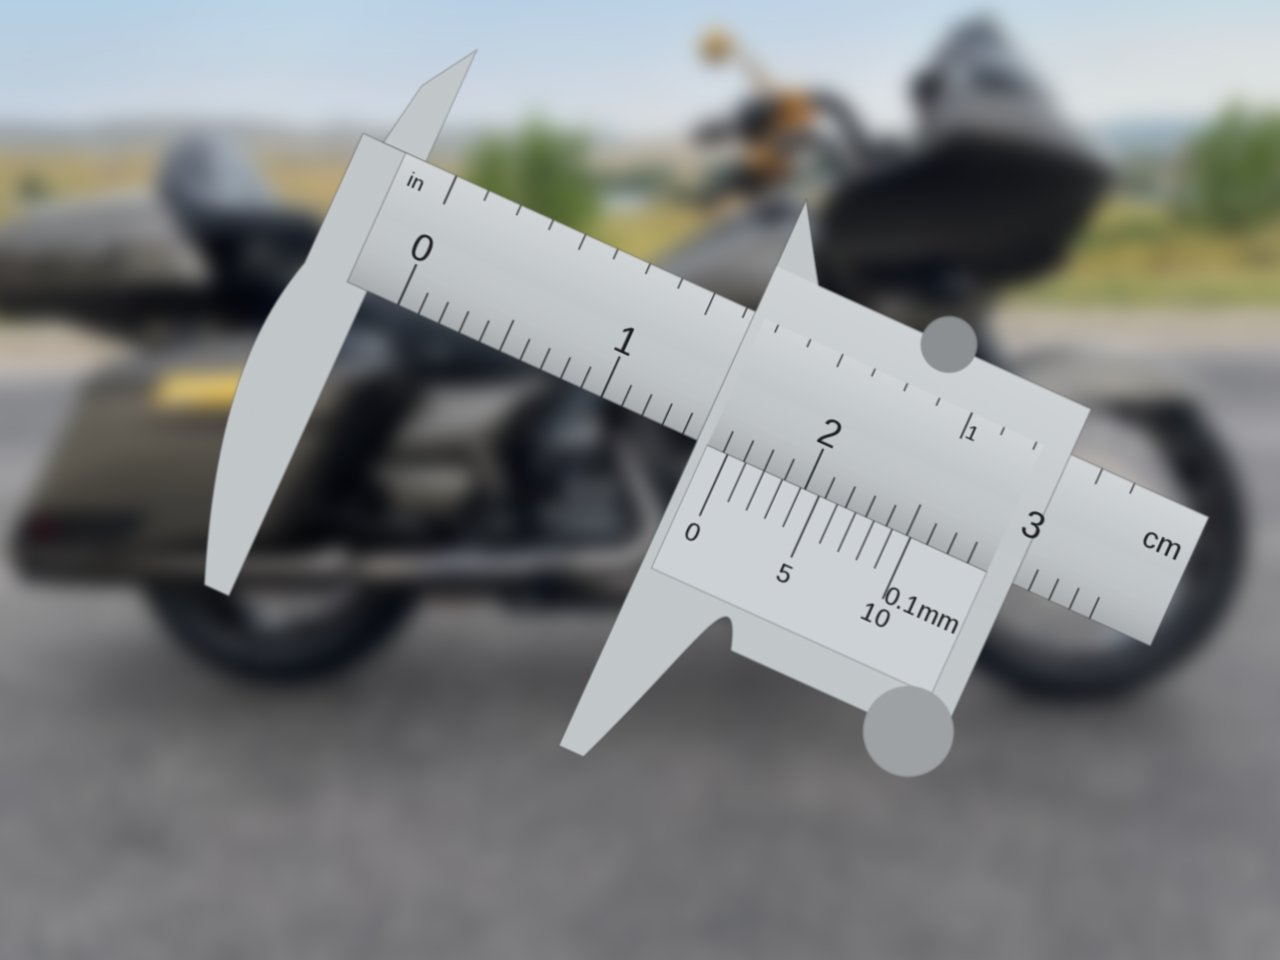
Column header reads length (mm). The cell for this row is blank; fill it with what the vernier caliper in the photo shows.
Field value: 16.2 mm
